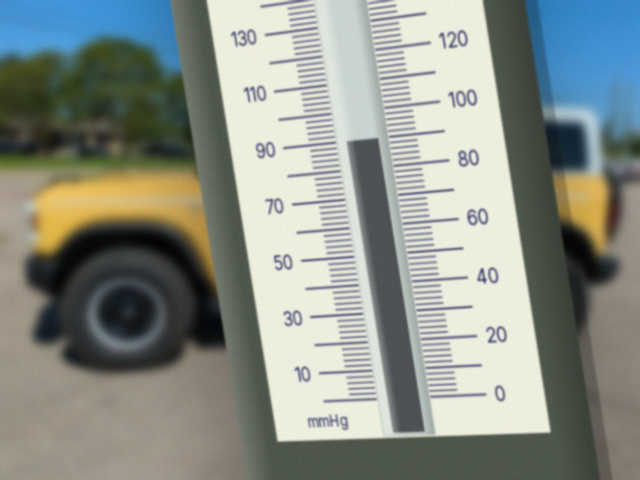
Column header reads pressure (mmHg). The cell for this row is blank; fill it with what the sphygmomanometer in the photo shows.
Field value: 90 mmHg
